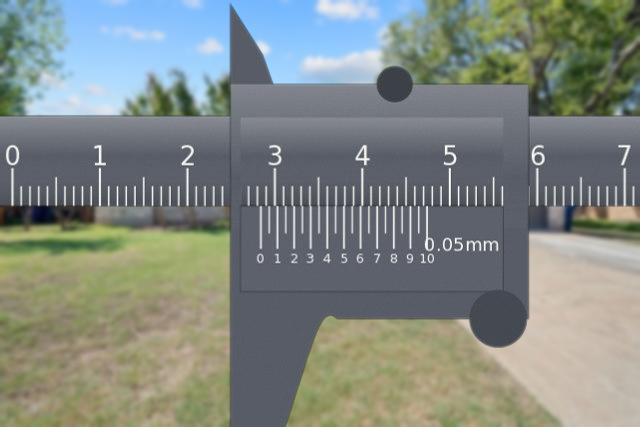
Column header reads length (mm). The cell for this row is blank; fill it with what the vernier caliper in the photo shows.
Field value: 28.4 mm
